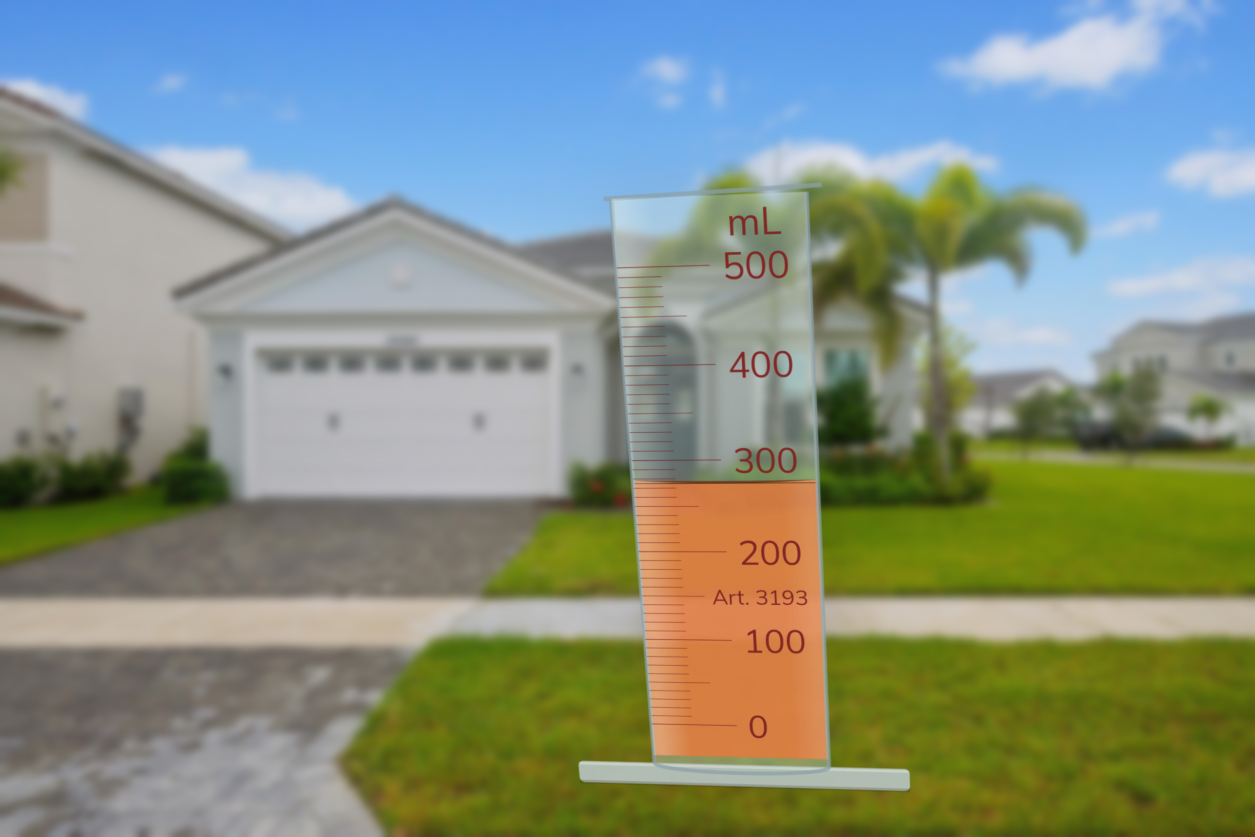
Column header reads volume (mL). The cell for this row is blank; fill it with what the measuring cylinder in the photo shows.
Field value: 275 mL
